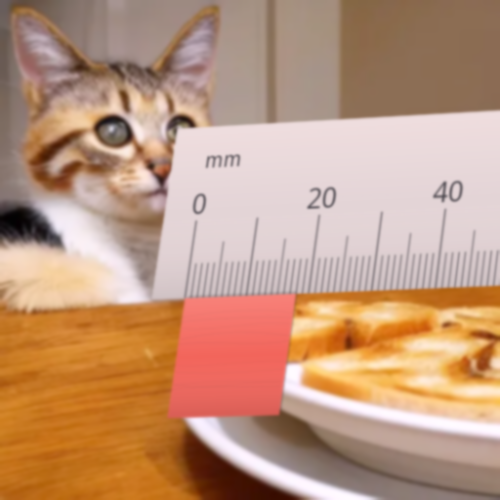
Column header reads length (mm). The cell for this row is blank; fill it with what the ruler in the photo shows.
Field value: 18 mm
